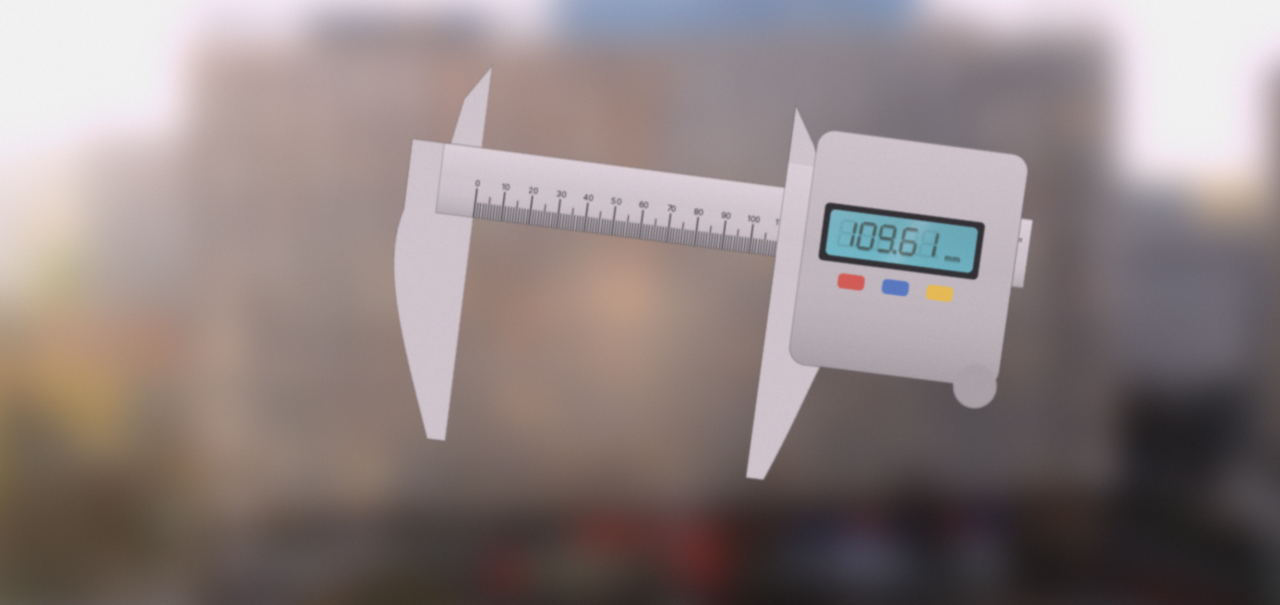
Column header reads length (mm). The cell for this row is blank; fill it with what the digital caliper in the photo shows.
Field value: 109.61 mm
